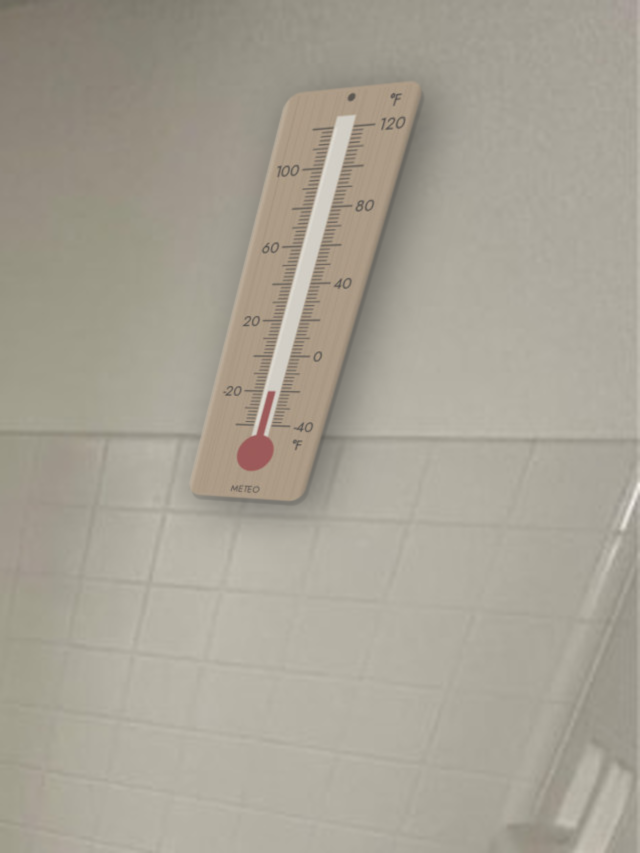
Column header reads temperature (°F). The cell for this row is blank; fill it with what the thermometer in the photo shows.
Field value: -20 °F
